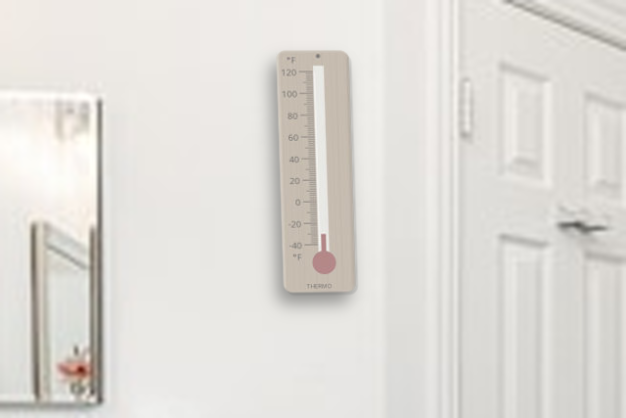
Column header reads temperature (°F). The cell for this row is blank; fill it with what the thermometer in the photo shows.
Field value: -30 °F
